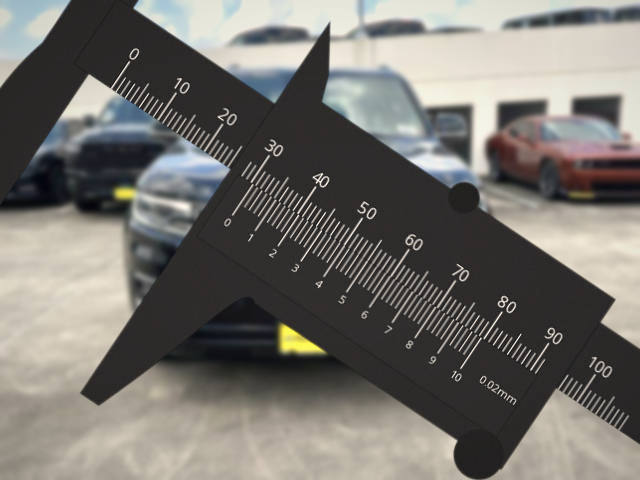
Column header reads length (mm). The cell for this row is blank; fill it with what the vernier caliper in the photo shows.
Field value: 30.5 mm
